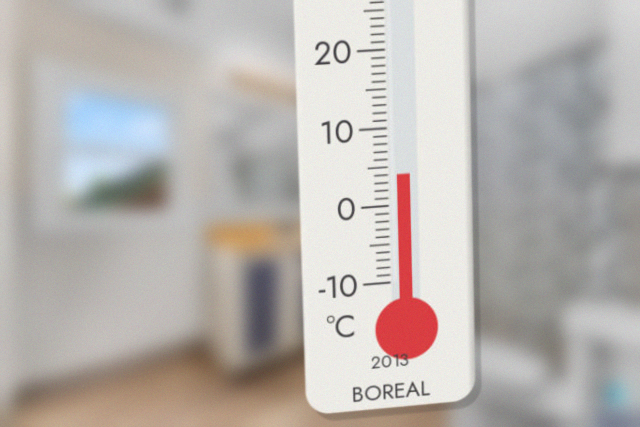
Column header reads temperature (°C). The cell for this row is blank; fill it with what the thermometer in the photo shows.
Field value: 4 °C
